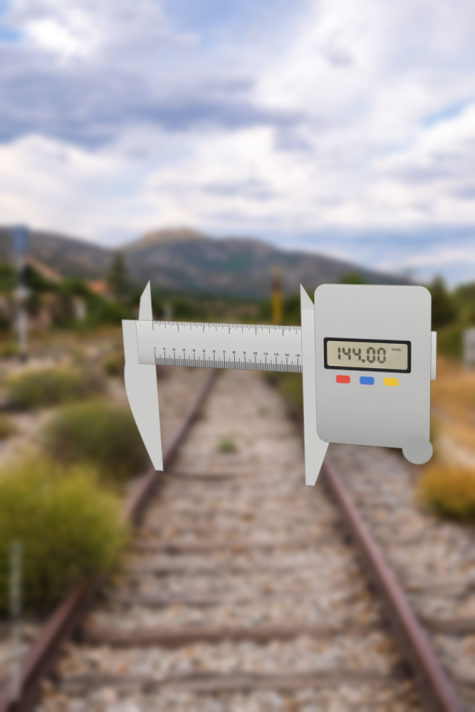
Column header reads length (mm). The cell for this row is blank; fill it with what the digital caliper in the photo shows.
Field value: 144.00 mm
